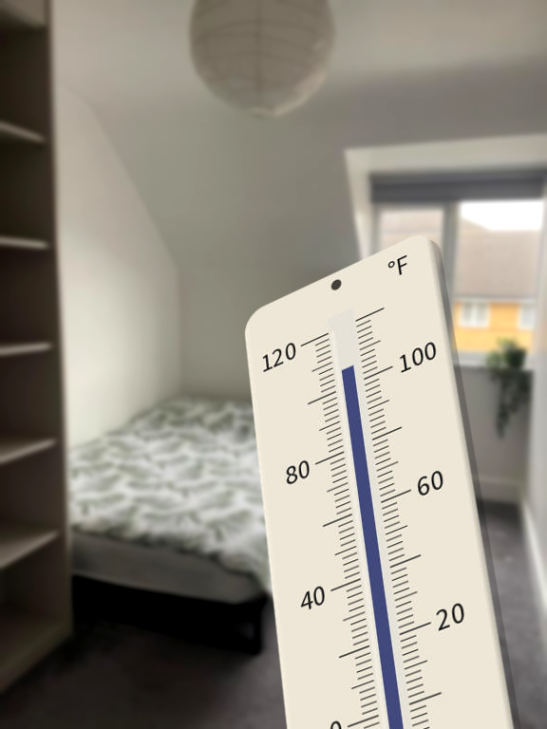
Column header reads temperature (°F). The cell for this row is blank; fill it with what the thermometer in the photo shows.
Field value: 106 °F
